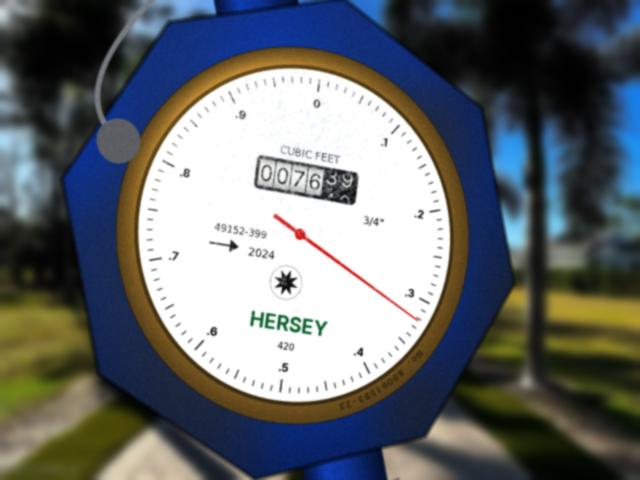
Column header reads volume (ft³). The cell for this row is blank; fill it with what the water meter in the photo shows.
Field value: 7639.32 ft³
